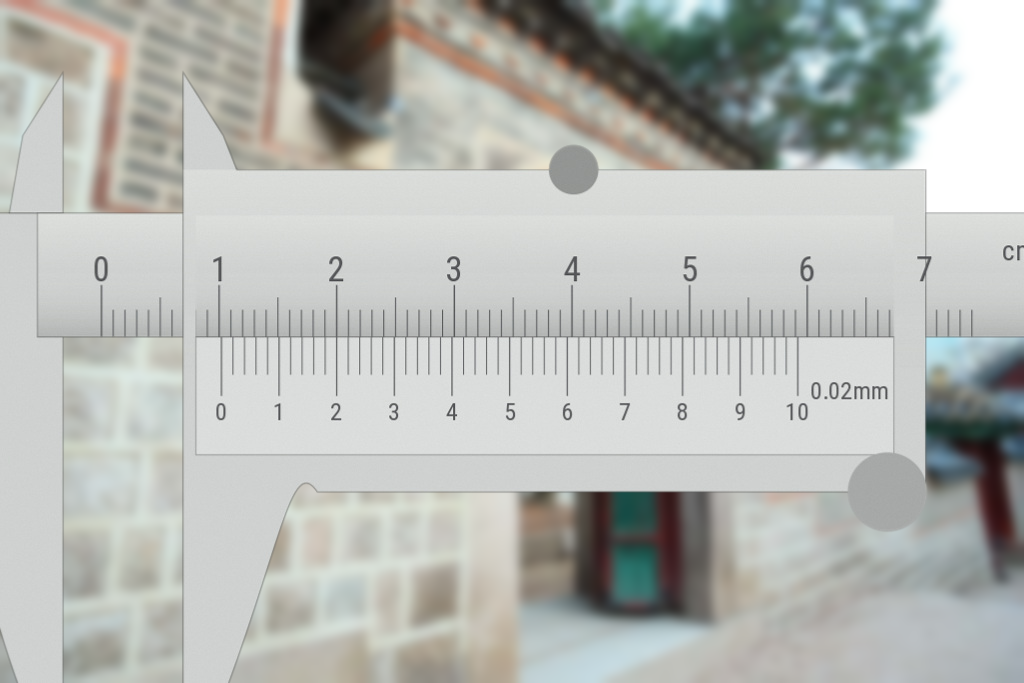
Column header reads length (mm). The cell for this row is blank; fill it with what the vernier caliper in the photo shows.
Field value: 10.2 mm
